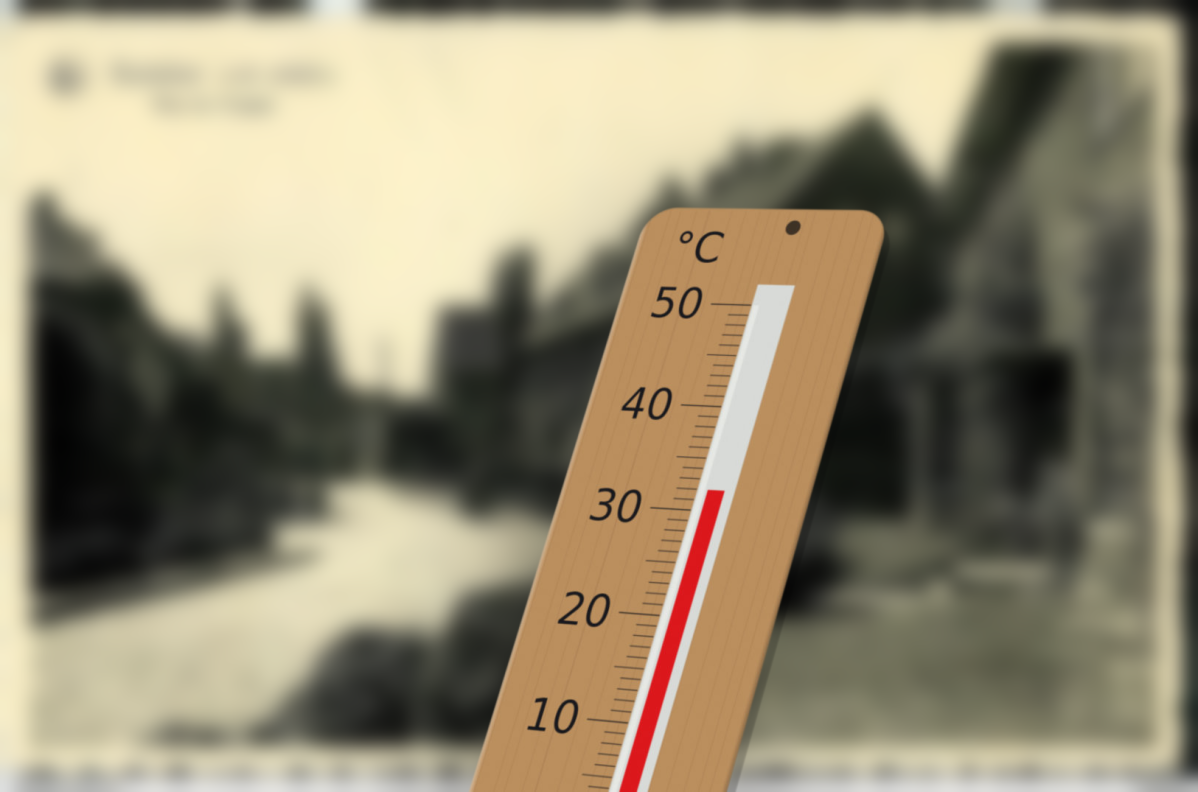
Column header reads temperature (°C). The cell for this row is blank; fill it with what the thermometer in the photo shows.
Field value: 32 °C
